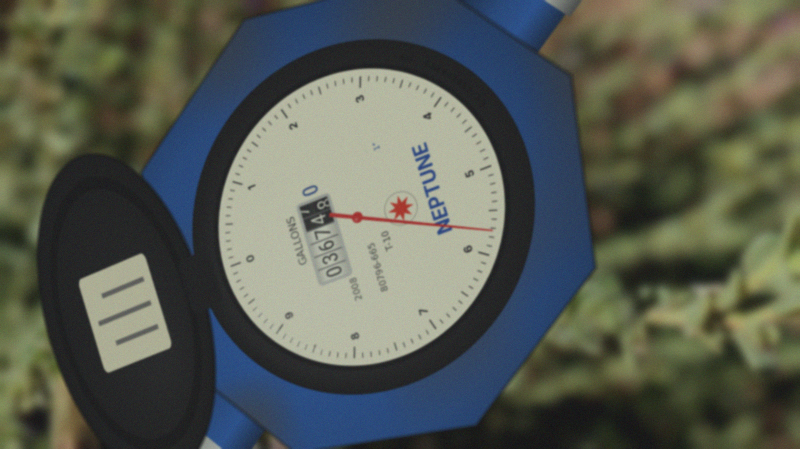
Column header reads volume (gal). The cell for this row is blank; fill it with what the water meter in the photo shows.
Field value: 367475.7 gal
